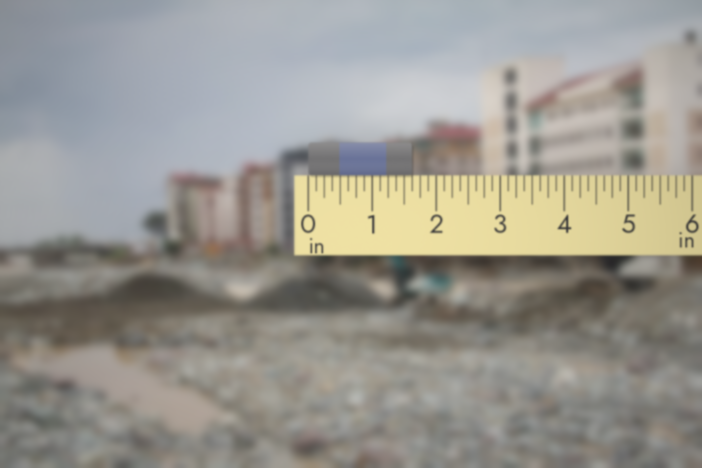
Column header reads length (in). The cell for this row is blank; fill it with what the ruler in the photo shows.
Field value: 1.625 in
